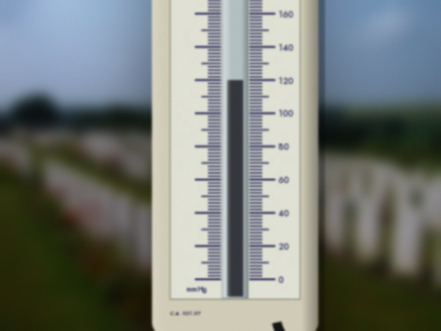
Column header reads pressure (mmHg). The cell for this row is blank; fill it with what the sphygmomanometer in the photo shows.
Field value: 120 mmHg
